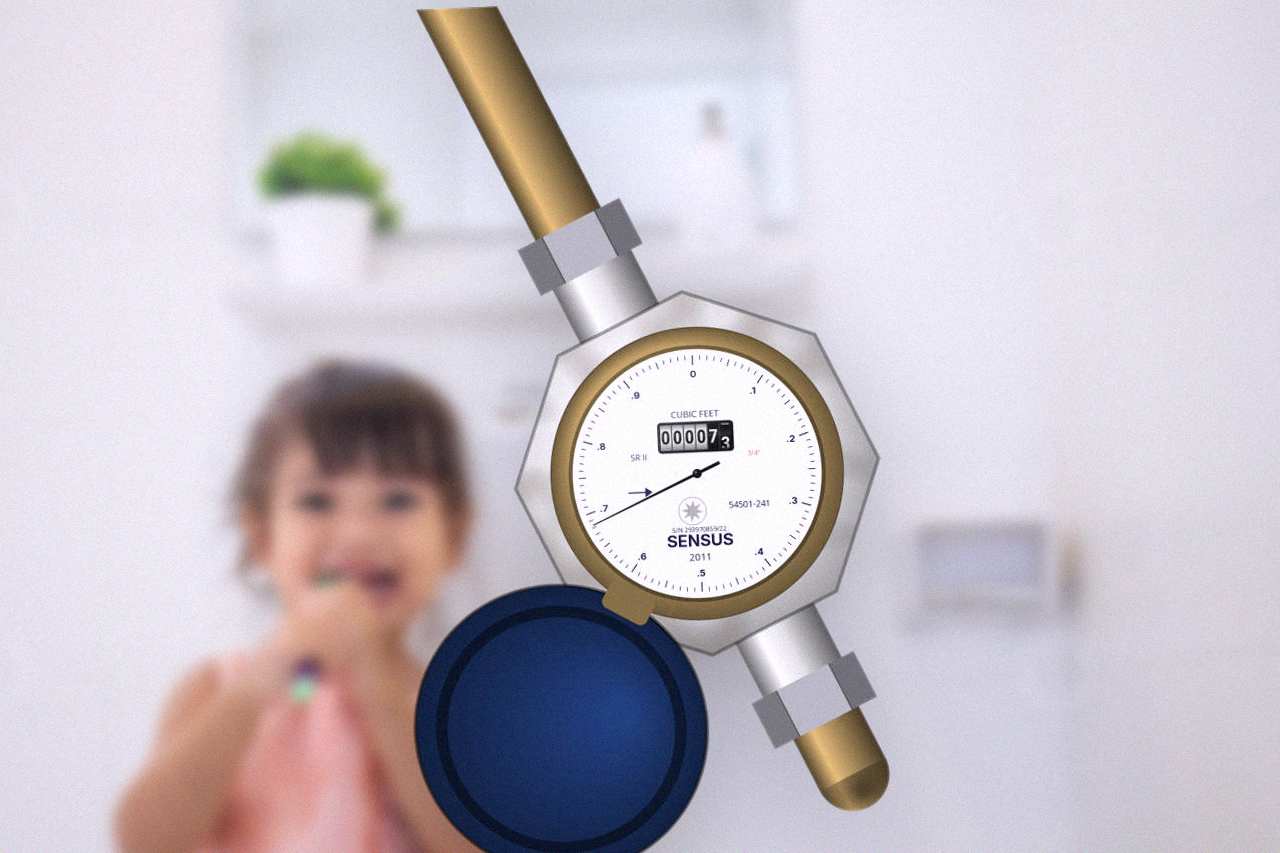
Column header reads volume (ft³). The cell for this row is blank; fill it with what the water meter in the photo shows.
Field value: 72.68 ft³
